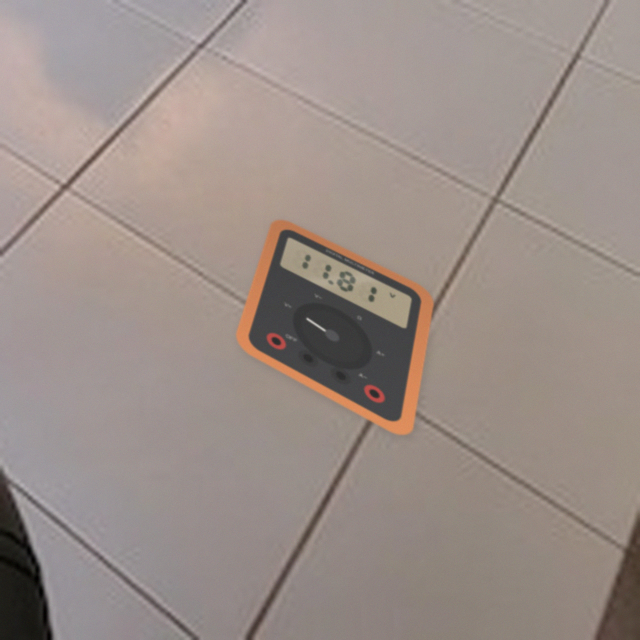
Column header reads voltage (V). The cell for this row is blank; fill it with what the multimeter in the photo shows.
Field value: 11.81 V
